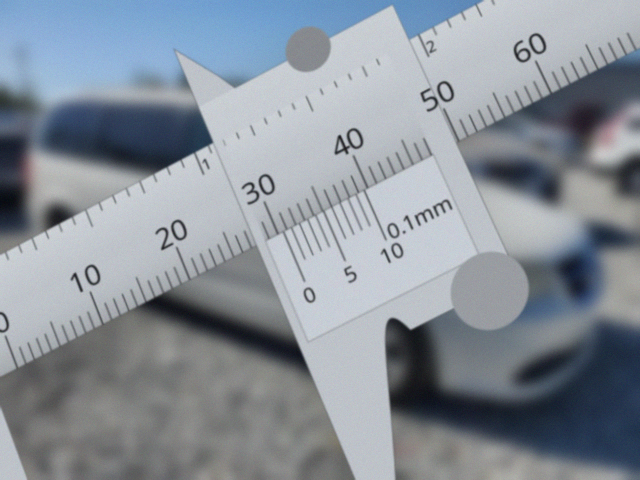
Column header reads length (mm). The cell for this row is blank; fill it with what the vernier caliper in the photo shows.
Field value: 30.6 mm
